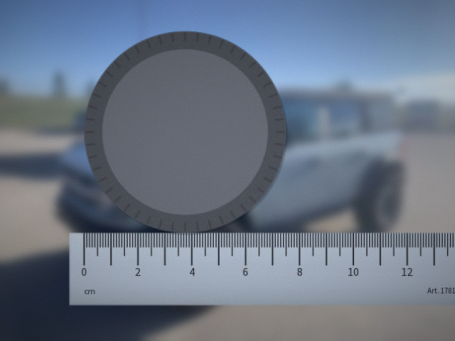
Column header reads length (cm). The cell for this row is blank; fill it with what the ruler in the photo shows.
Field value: 7.5 cm
